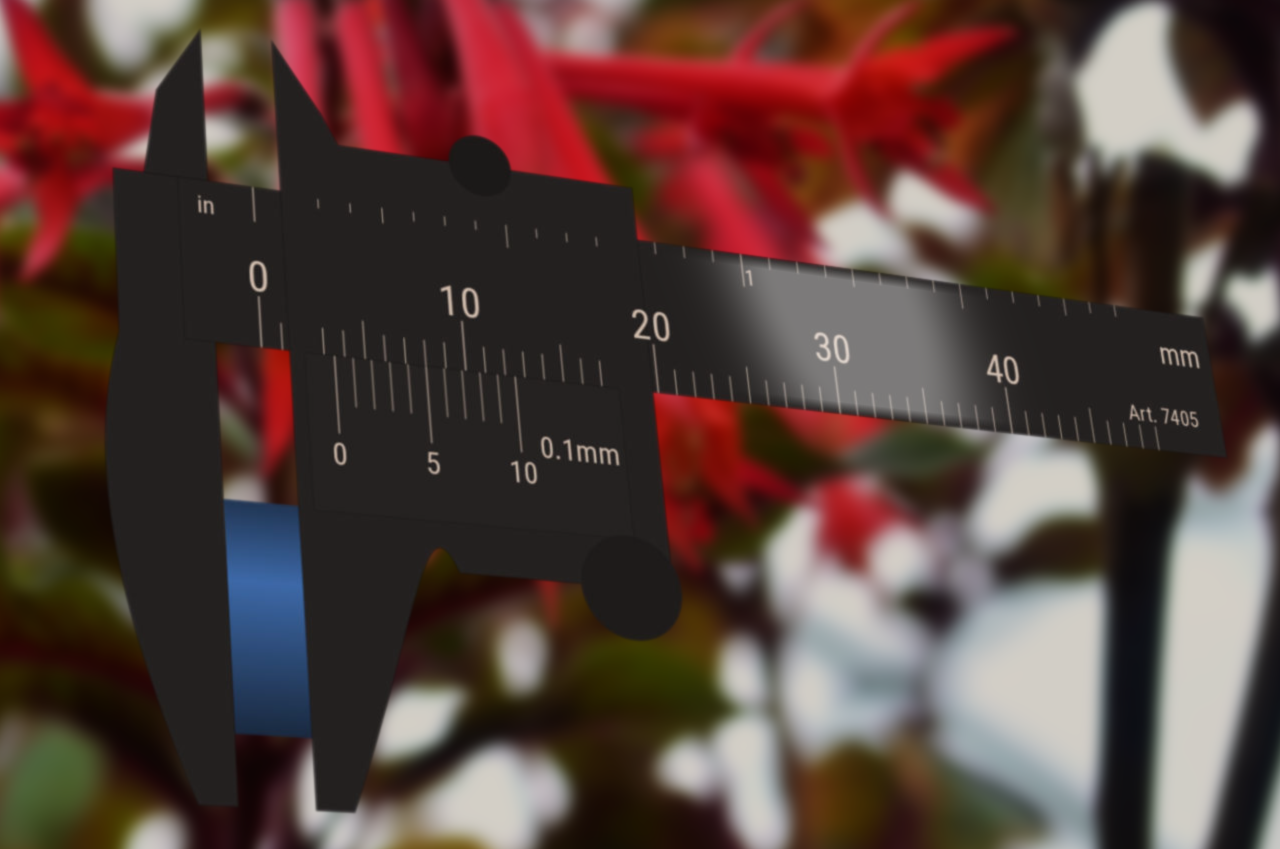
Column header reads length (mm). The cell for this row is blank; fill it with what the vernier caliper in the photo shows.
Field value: 3.5 mm
